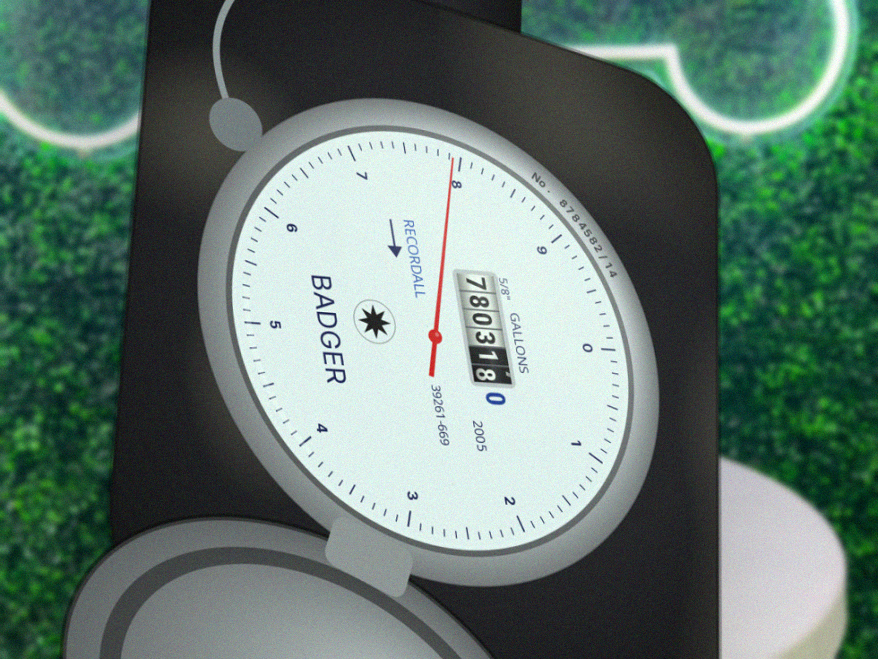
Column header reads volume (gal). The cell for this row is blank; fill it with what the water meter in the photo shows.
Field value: 7803177.9 gal
